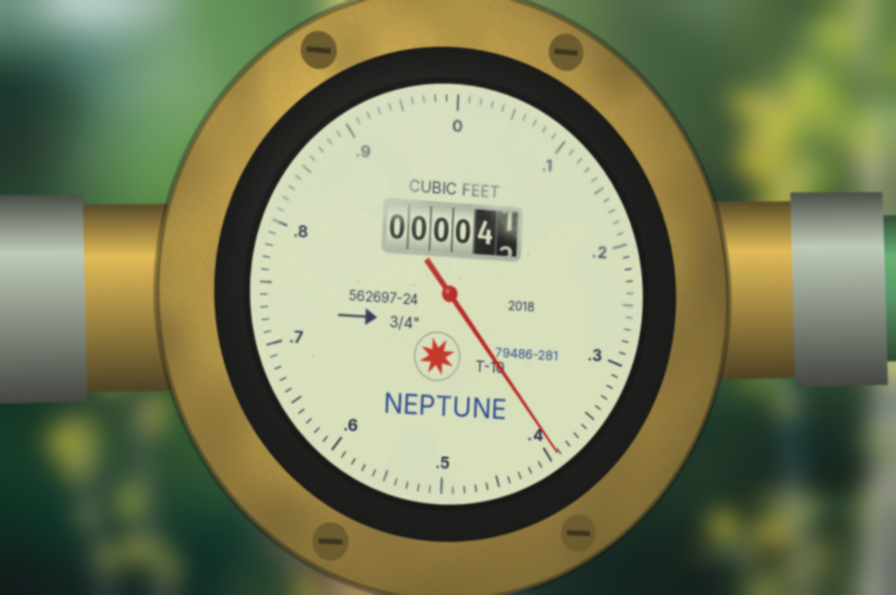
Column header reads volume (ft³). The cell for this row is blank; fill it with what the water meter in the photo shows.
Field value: 41.39 ft³
